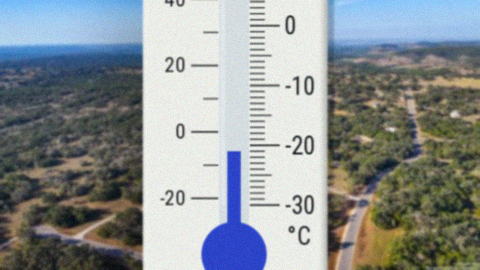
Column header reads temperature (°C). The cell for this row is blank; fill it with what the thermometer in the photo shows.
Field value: -21 °C
